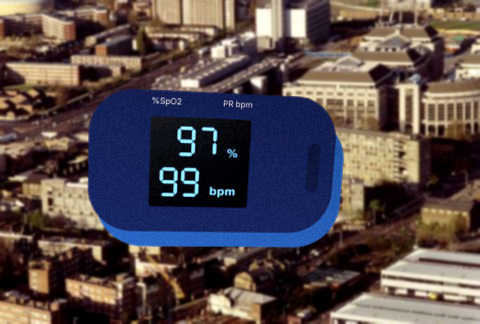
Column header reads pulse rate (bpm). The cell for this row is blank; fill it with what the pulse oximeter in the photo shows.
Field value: 99 bpm
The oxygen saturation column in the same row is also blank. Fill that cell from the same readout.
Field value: 97 %
